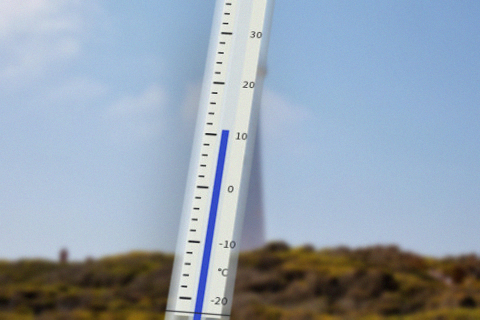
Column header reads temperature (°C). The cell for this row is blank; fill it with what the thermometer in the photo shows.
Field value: 11 °C
